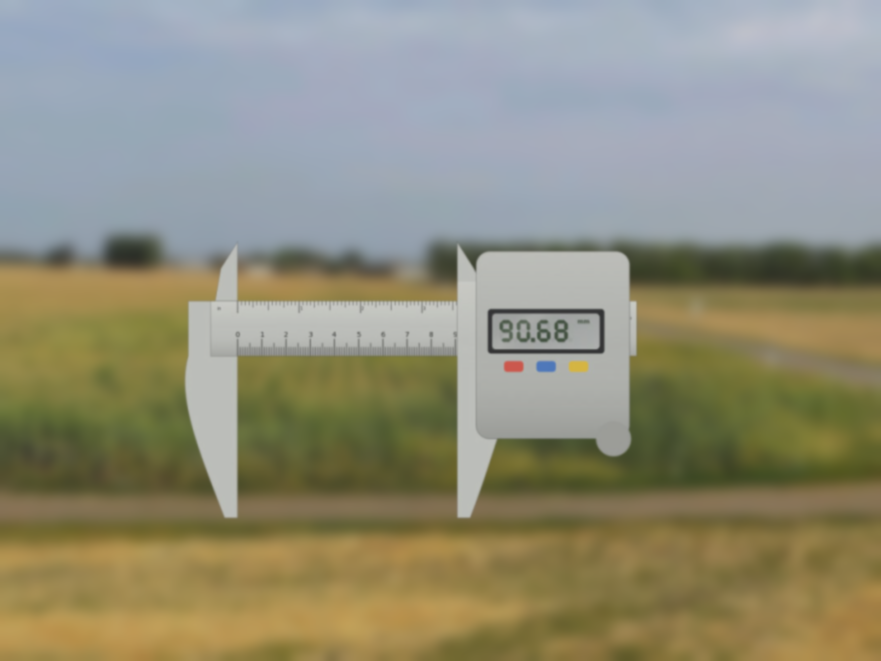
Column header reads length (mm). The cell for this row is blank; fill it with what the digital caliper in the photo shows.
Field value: 90.68 mm
